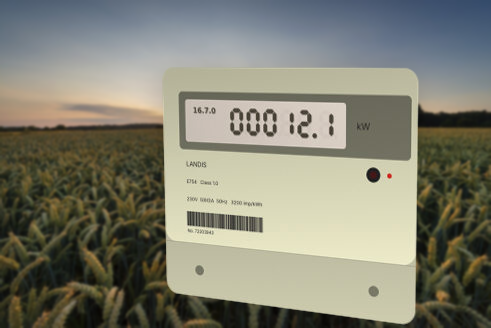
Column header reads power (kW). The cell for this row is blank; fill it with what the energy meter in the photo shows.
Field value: 12.1 kW
